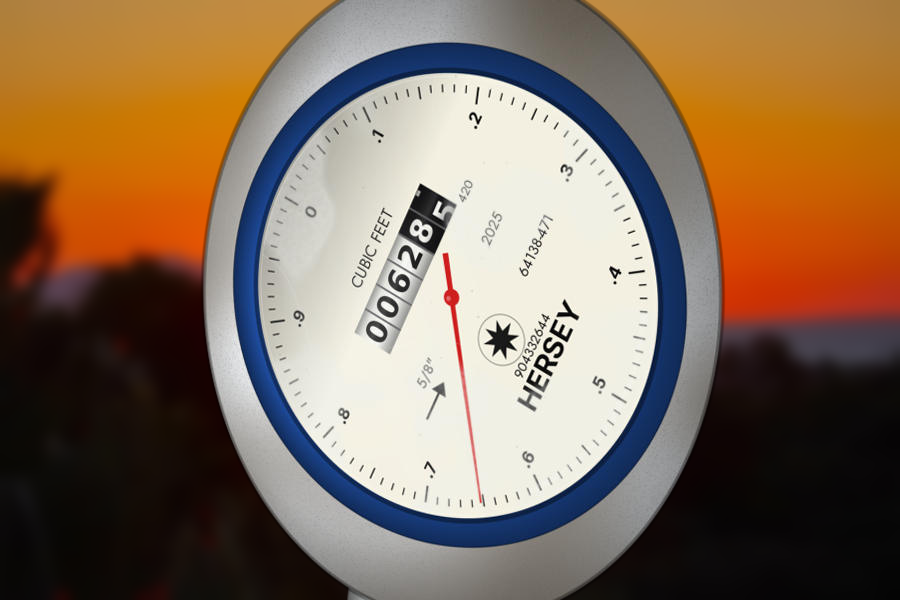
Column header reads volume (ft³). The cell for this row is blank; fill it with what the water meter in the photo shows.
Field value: 6284.65 ft³
